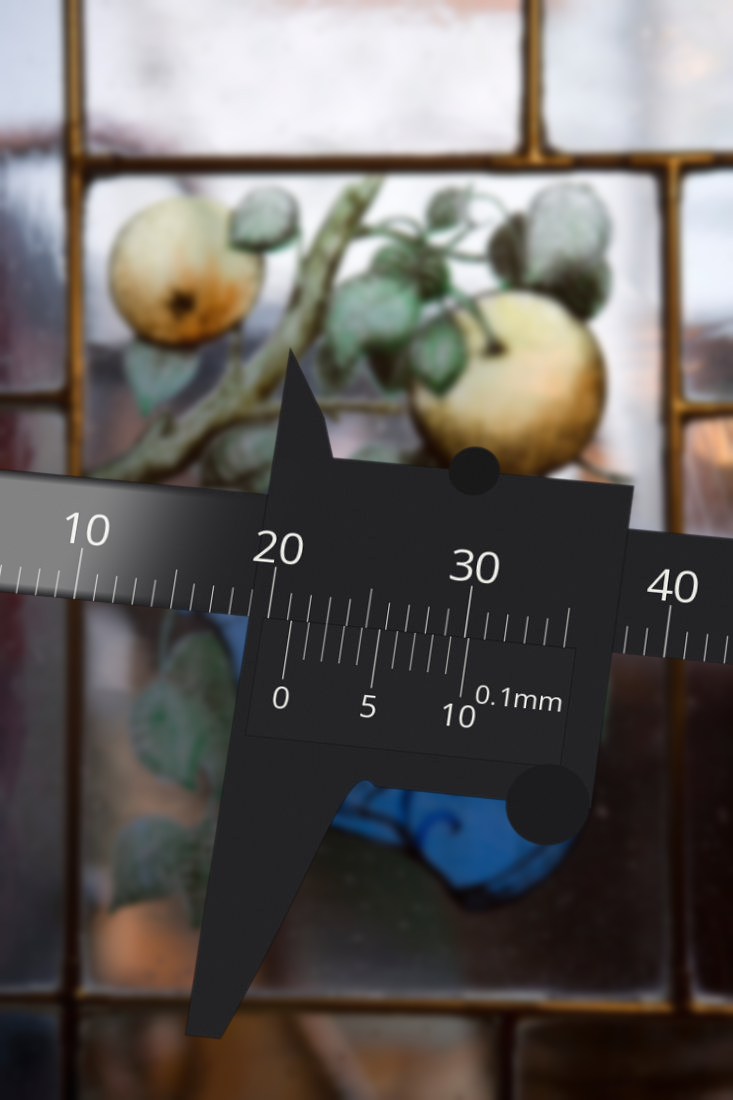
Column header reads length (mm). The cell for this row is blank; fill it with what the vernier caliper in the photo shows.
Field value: 21.2 mm
